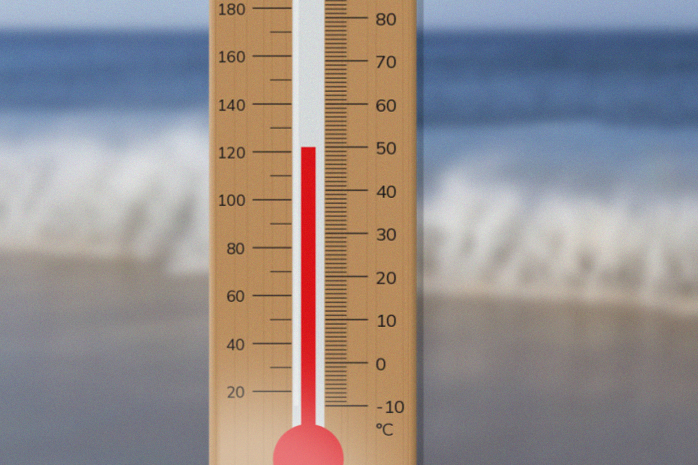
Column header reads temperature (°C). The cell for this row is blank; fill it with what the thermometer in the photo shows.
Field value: 50 °C
